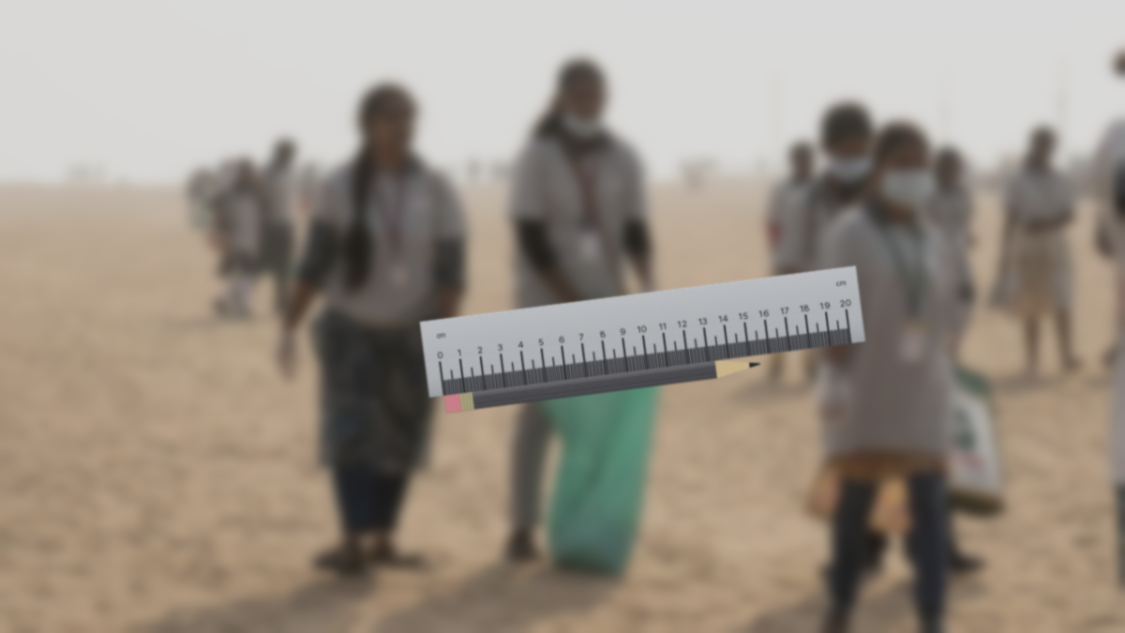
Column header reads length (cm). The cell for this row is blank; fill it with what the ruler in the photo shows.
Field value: 15.5 cm
